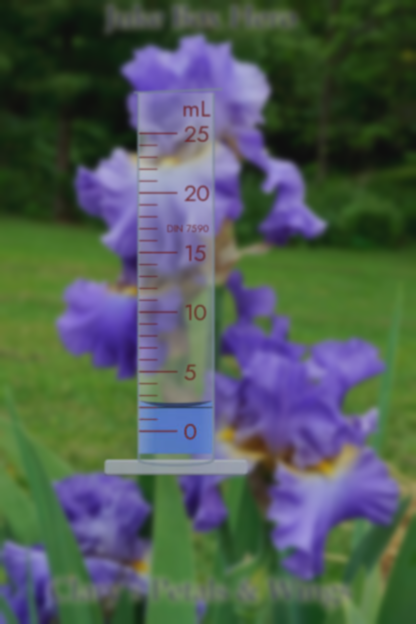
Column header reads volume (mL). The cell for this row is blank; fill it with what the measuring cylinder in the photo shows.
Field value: 2 mL
